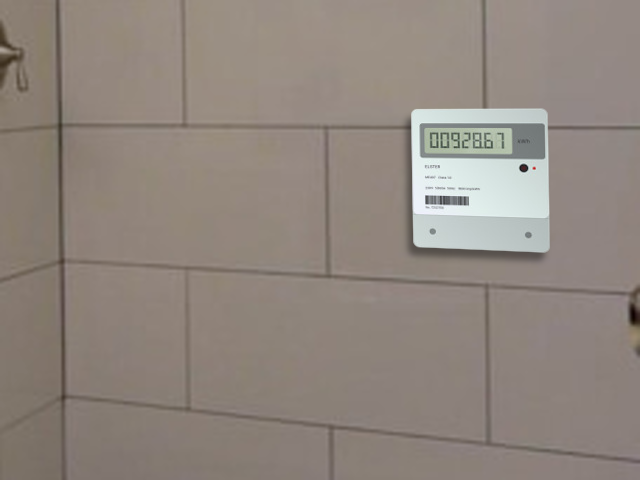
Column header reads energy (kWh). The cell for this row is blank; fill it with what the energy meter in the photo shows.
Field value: 928.67 kWh
